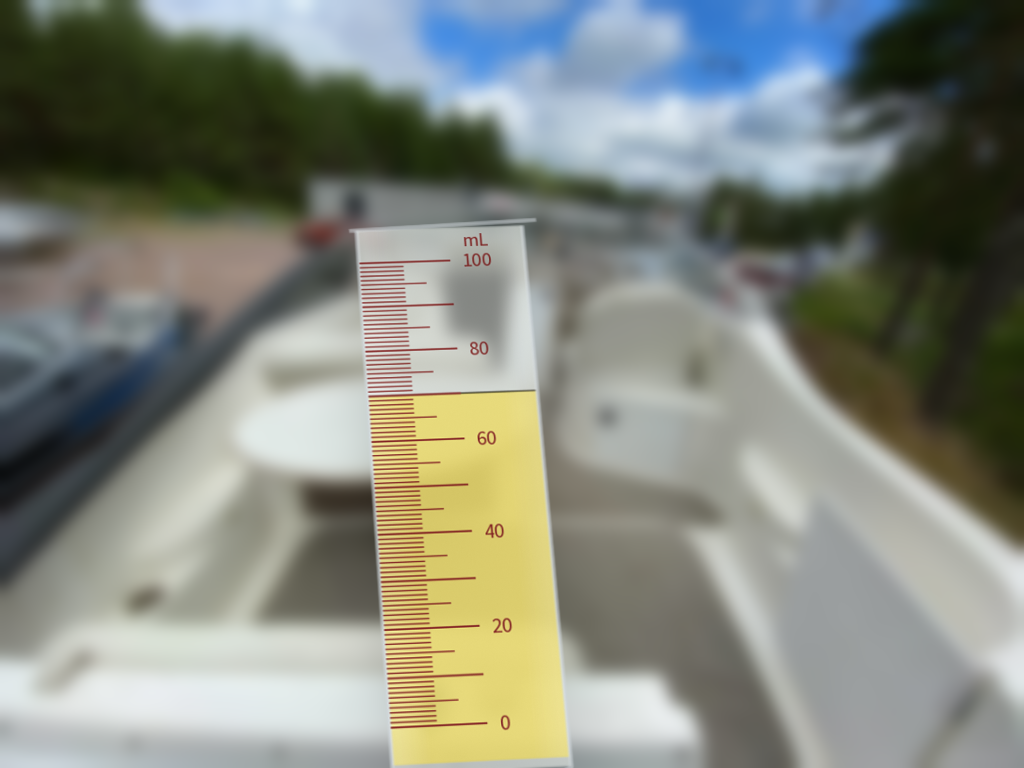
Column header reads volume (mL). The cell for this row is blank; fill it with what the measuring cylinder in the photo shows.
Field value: 70 mL
